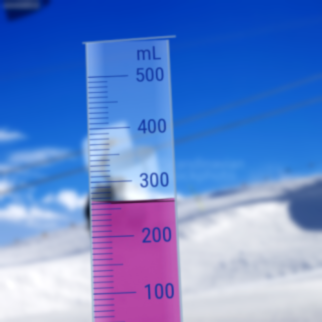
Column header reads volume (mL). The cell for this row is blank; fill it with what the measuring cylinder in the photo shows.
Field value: 260 mL
